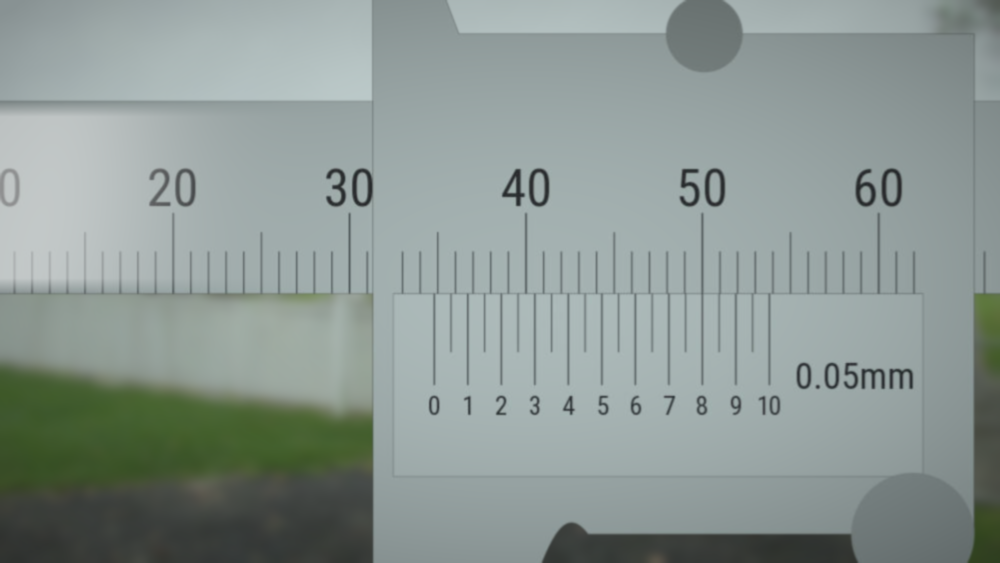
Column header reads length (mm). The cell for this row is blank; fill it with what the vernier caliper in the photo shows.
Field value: 34.8 mm
